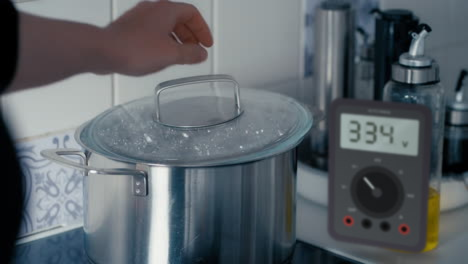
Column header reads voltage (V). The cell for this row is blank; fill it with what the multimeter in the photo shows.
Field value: 334 V
